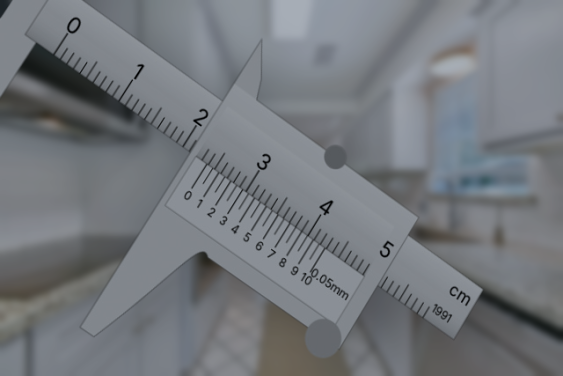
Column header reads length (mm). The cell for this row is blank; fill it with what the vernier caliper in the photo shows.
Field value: 23.8 mm
